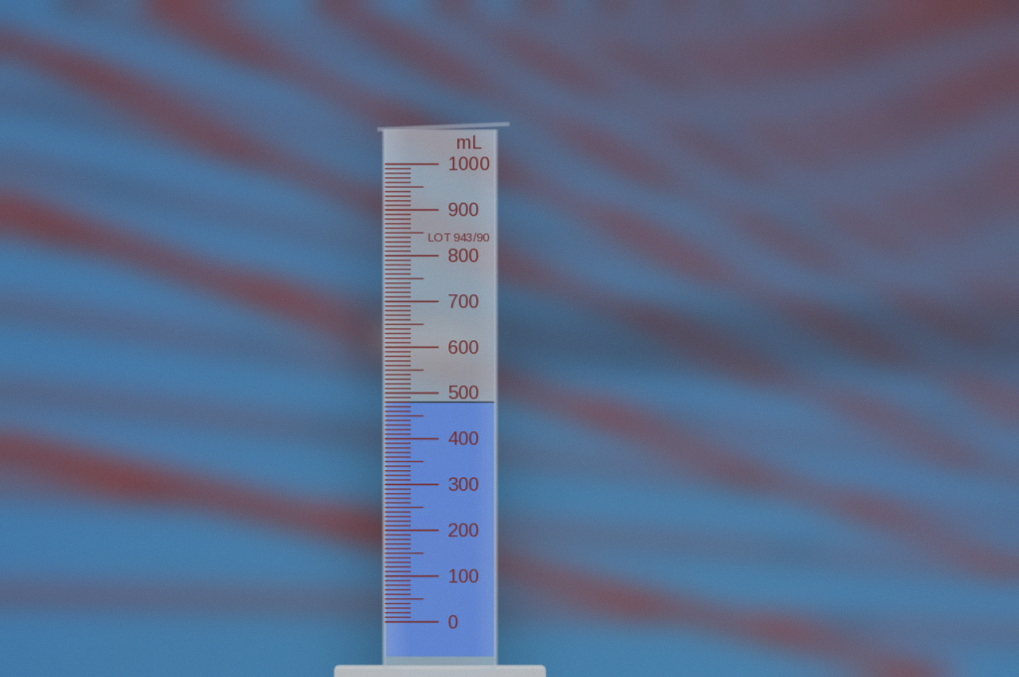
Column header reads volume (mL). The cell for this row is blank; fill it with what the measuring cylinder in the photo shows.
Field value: 480 mL
